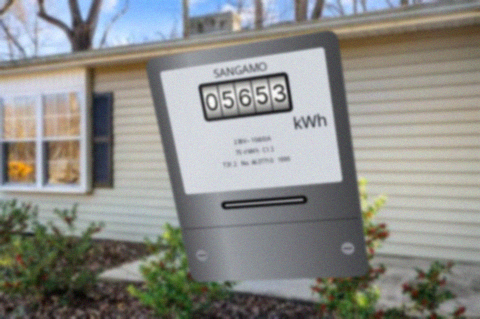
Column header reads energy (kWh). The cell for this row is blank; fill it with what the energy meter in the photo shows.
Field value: 5653 kWh
